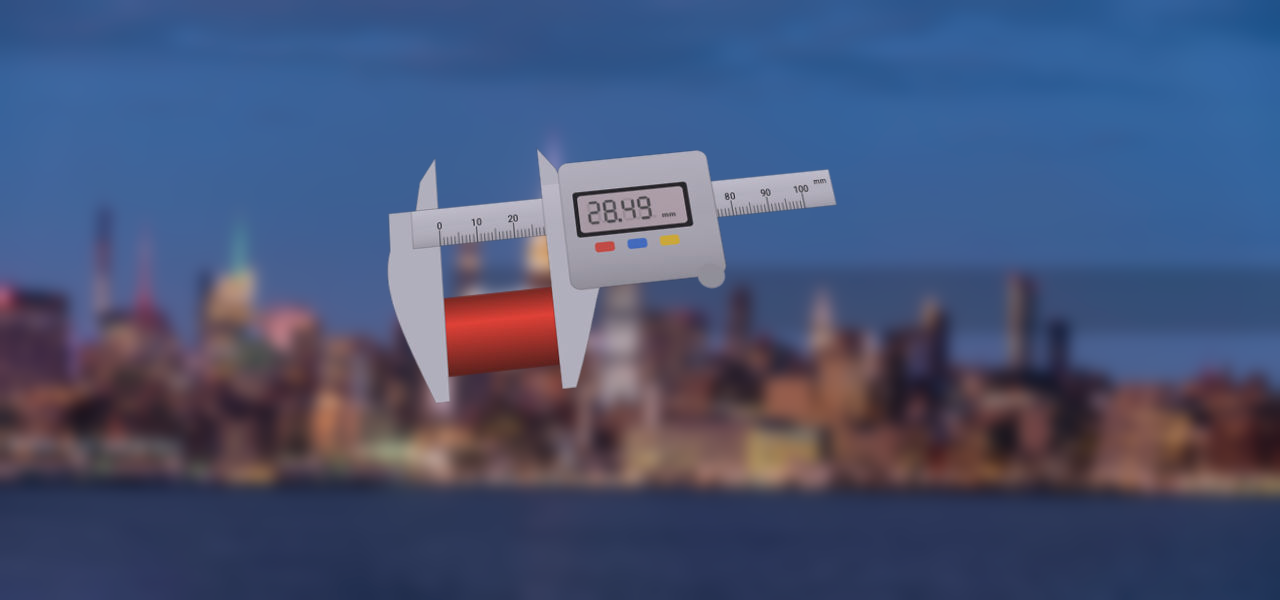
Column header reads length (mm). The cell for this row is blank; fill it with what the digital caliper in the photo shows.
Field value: 28.49 mm
